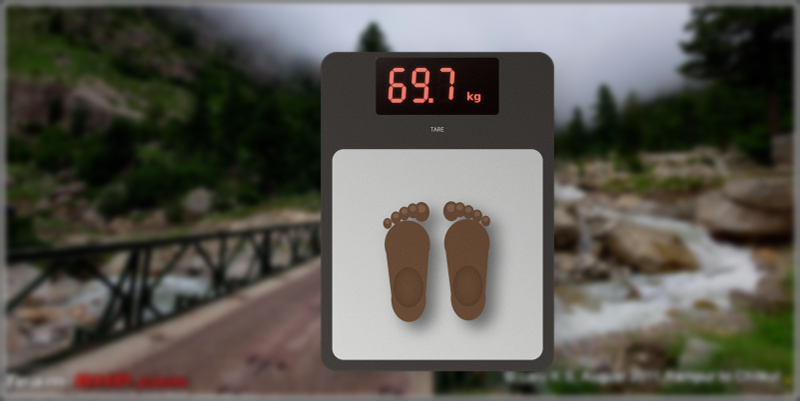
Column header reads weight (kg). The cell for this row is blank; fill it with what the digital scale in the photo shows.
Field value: 69.7 kg
